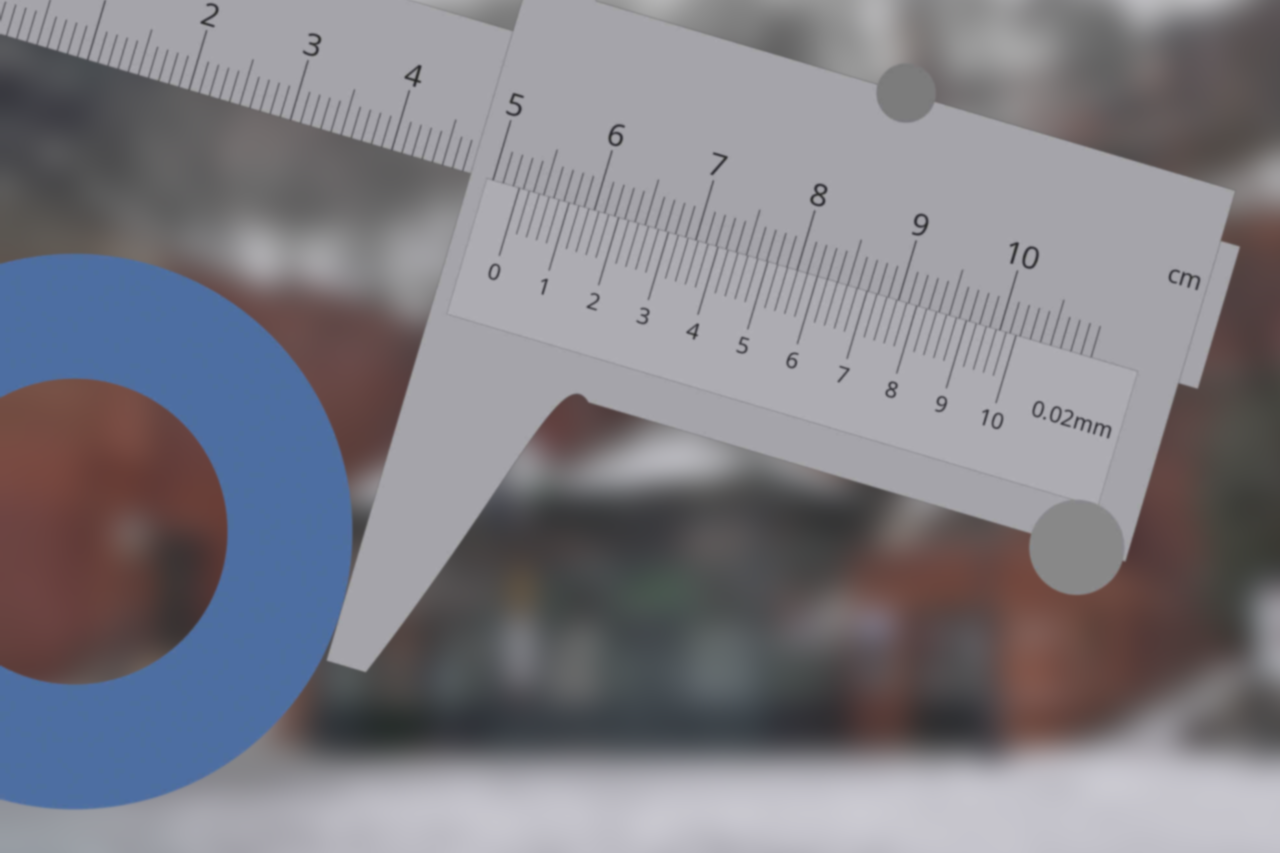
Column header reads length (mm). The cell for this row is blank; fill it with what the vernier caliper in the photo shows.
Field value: 52.6 mm
